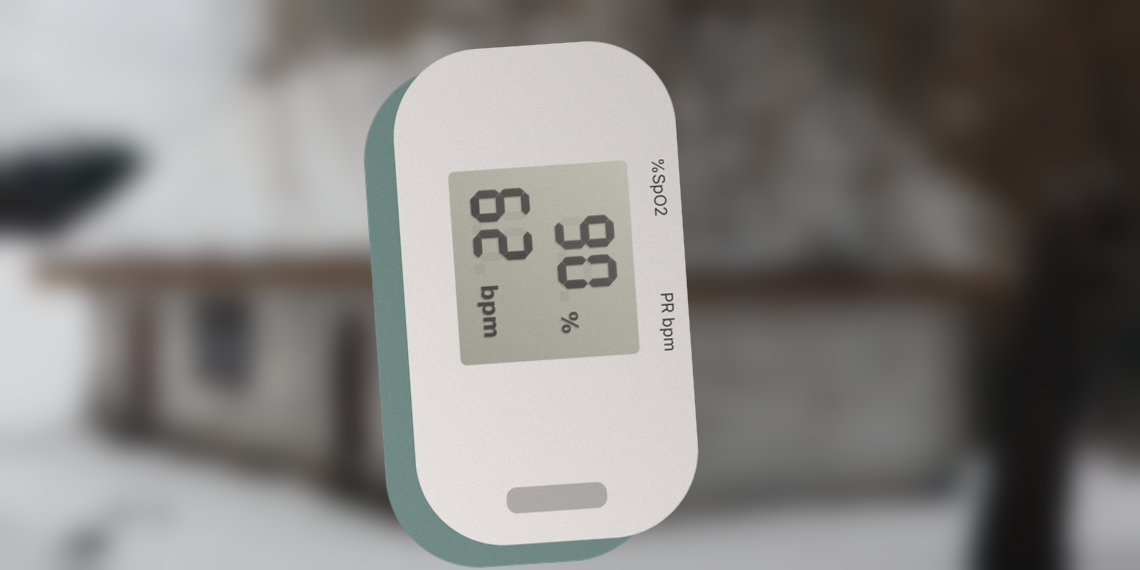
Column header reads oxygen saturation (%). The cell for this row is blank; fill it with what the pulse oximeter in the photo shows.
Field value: 90 %
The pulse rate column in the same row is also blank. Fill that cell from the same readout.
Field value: 62 bpm
